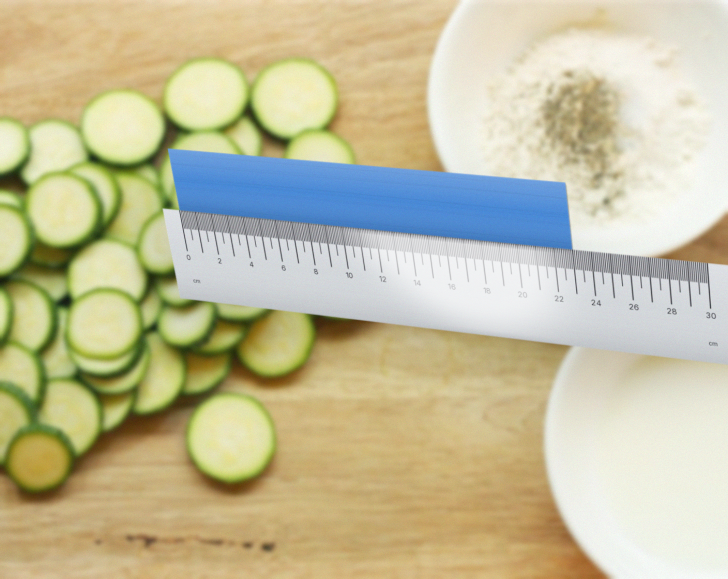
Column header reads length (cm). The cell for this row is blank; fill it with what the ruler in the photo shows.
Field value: 23 cm
